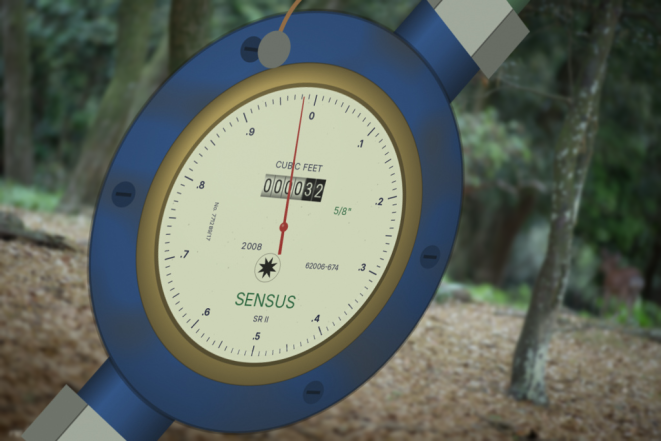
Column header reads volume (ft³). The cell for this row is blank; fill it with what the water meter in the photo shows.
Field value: 31.98 ft³
